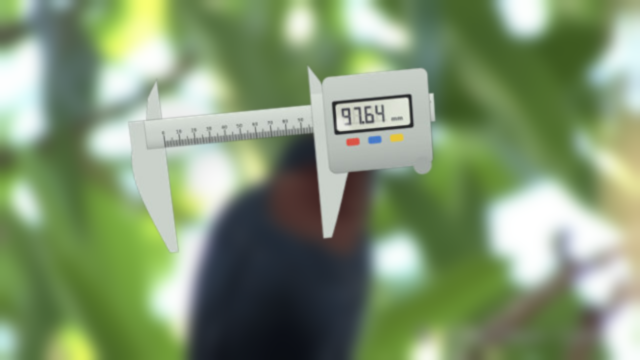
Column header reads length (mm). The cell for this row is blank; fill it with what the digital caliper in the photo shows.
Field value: 97.64 mm
